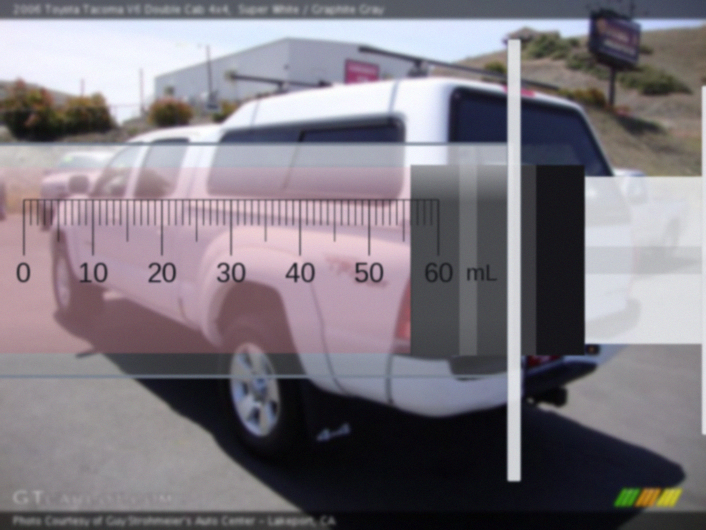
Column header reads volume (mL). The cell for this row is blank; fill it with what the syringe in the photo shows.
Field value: 56 mL
